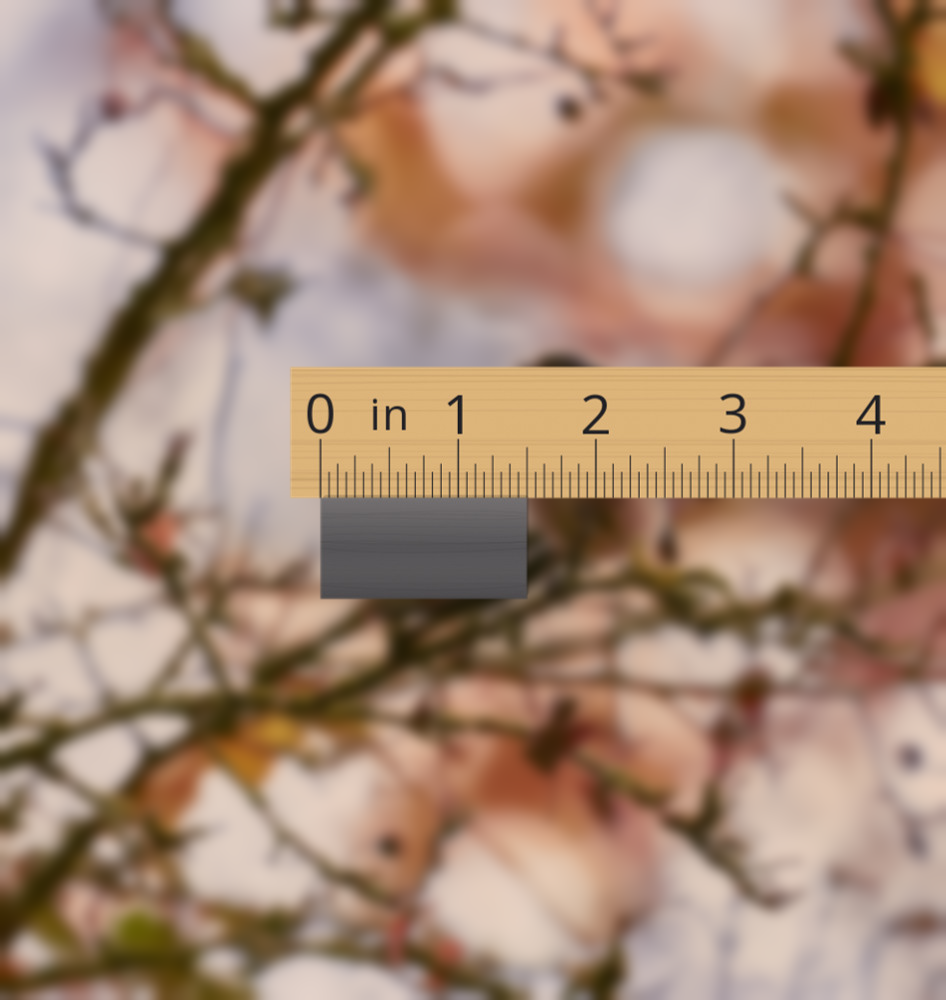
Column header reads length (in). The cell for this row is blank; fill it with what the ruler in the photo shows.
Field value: 1.5 in
